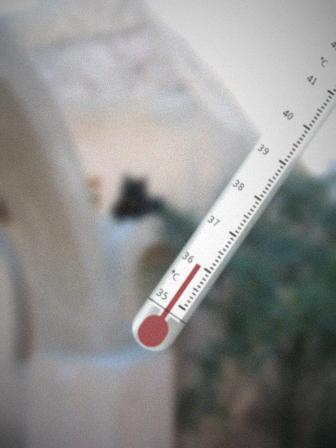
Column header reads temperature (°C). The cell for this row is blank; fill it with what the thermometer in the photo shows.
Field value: 36 °C
